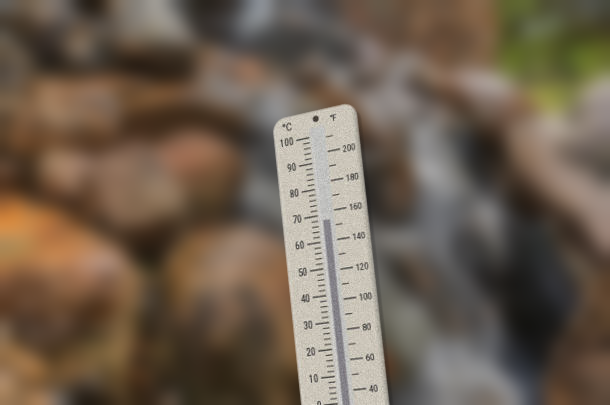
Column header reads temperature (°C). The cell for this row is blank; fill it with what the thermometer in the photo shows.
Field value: 68 °C
